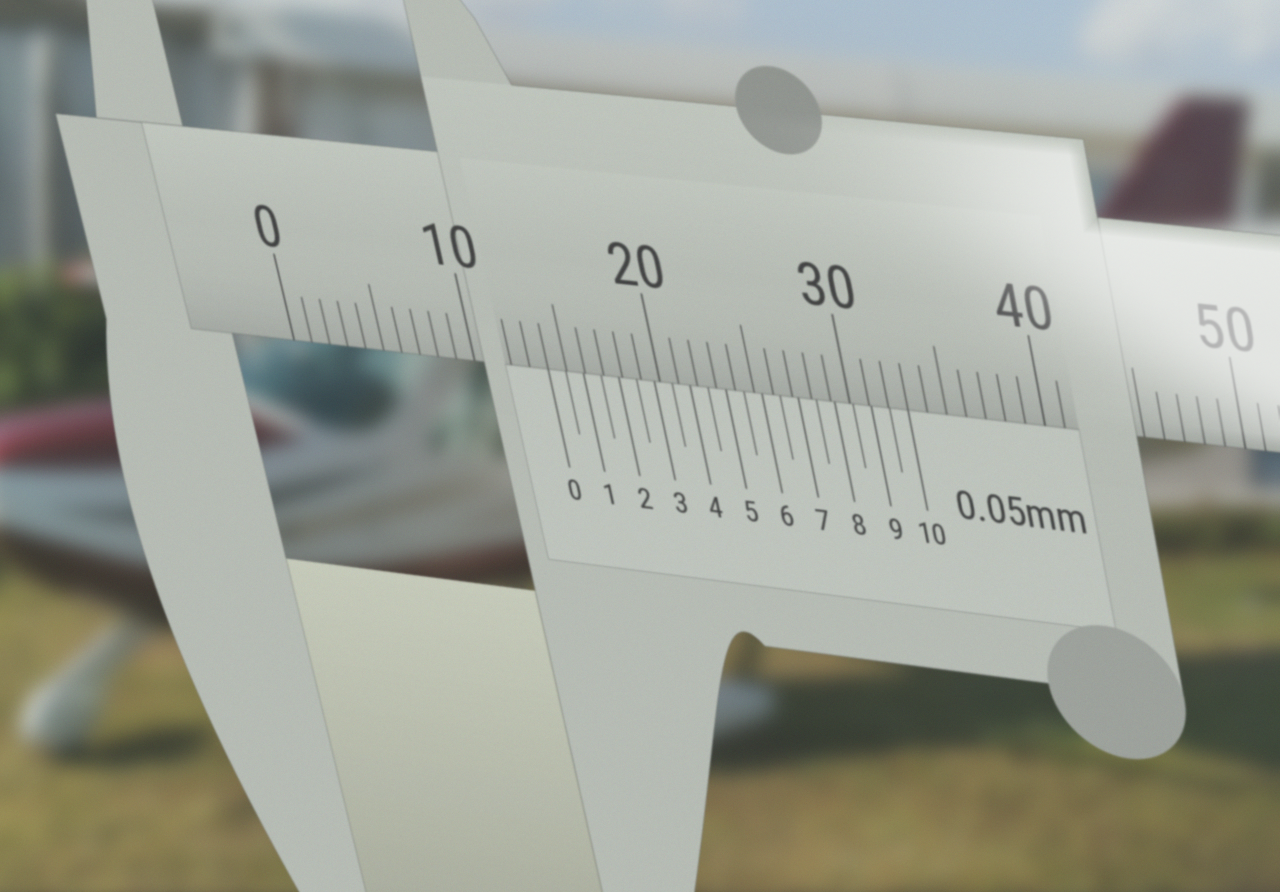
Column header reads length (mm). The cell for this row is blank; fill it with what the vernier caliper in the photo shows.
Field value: 14.0 mm
